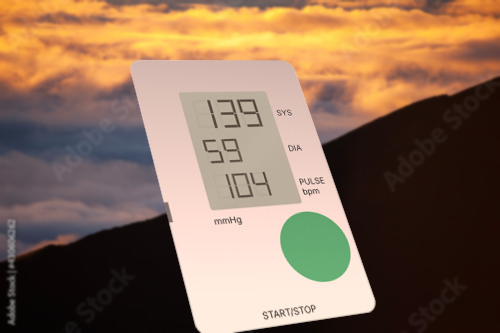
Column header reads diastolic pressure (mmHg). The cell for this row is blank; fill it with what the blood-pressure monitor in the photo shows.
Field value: 59 mmHg
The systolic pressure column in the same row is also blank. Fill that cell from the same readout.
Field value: 139 mmHg
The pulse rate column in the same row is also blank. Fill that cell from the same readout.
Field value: 104 bpm
